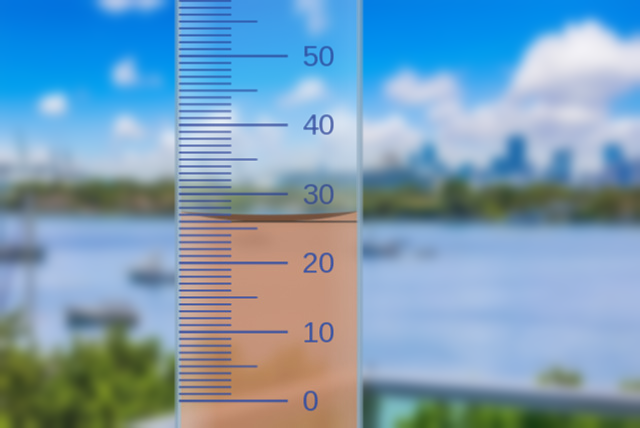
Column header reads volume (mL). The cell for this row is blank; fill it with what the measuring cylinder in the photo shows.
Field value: 26 mL
